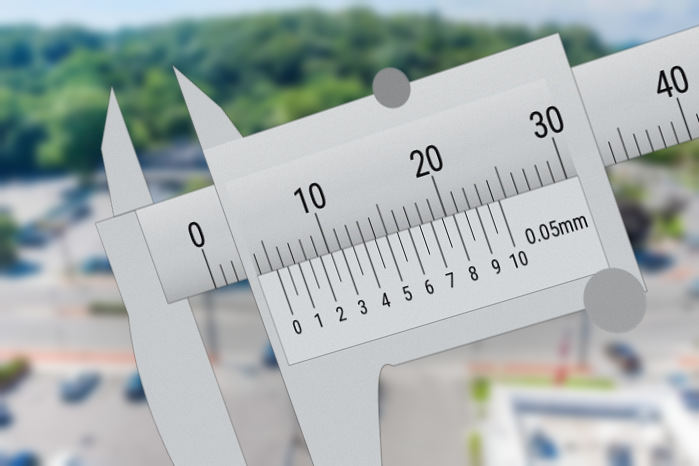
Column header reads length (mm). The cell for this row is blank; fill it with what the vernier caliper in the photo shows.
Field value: 5.4 mm
